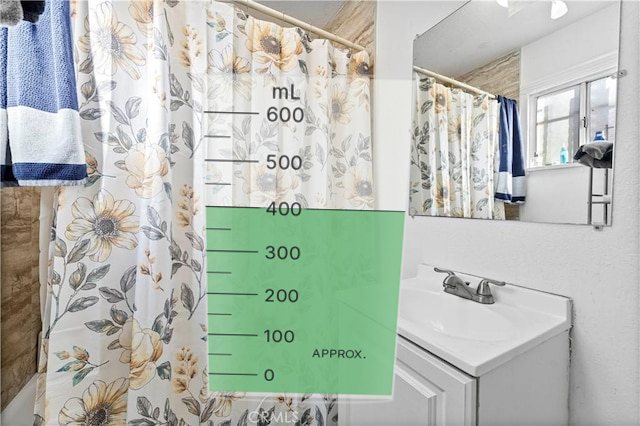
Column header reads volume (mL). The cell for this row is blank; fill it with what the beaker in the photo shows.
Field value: 400 mL
